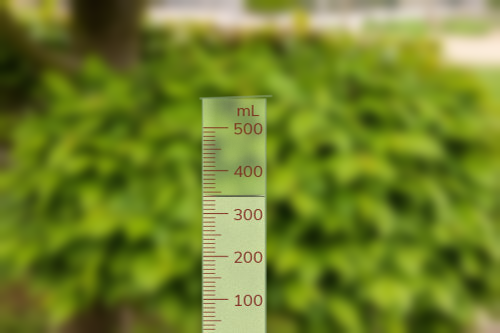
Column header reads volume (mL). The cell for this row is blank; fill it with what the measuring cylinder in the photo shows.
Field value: 340 mL
